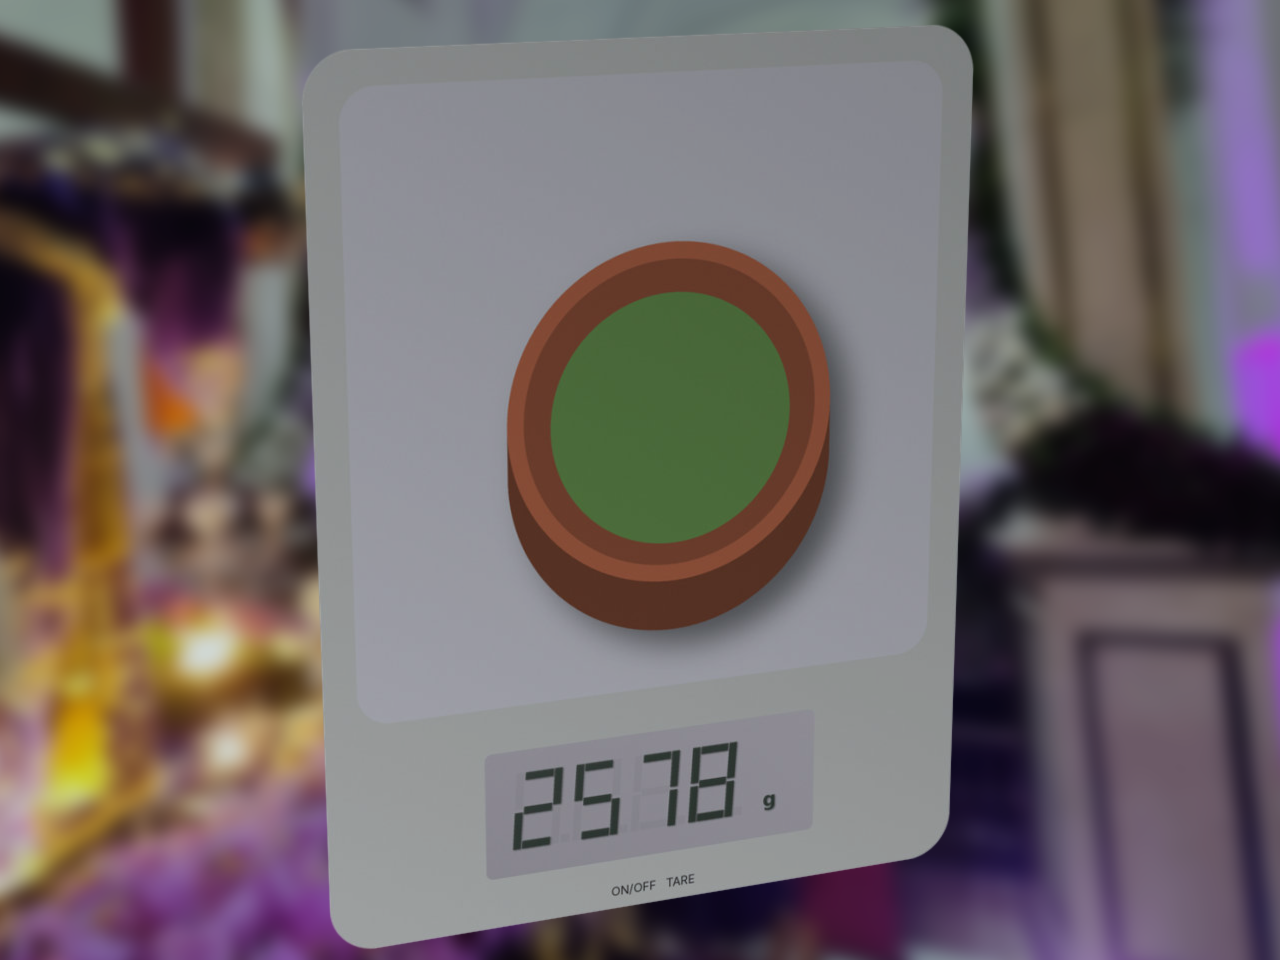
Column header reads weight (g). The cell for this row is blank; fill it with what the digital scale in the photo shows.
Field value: 2578 g
